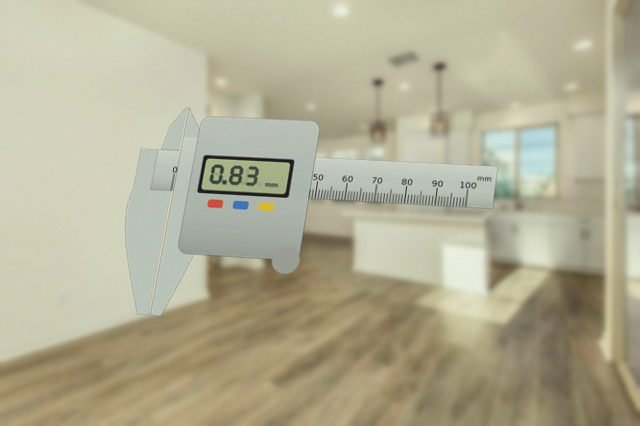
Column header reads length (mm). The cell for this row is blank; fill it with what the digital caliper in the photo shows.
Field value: 0.83 mm
